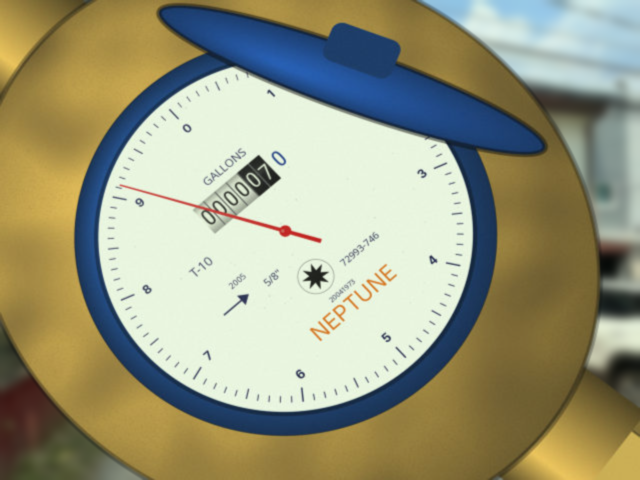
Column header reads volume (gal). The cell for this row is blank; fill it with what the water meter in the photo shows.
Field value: 69.1 gal
